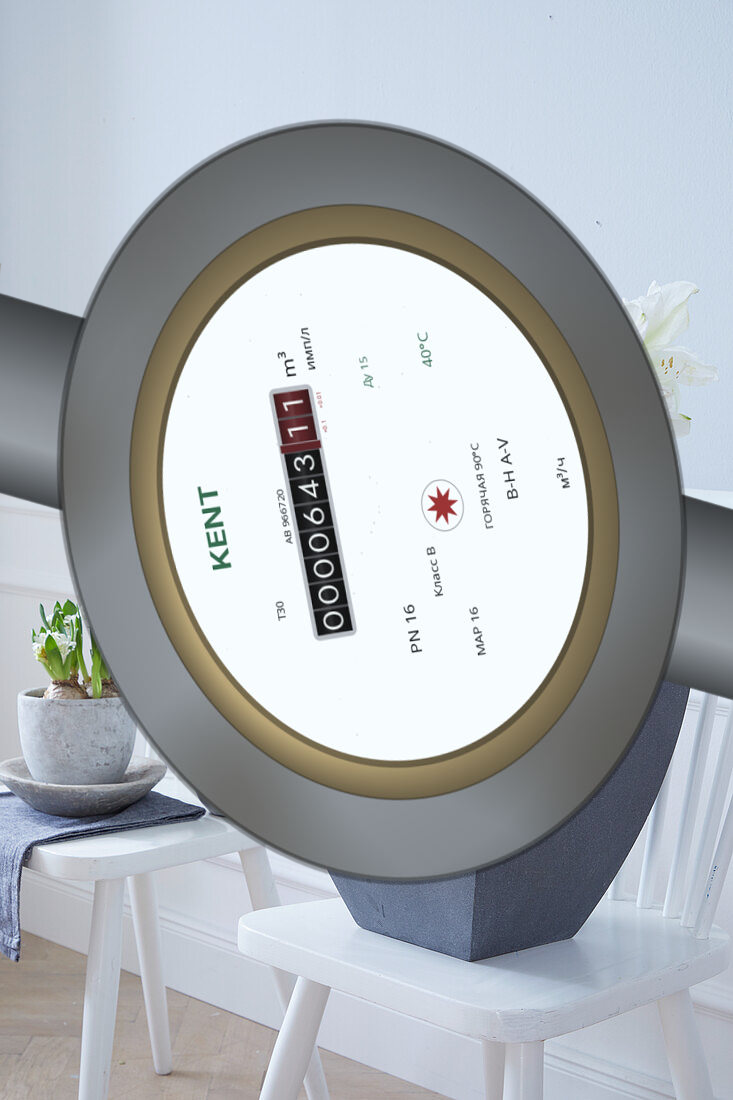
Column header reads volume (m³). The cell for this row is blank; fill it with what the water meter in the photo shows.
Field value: 643.11 m³
